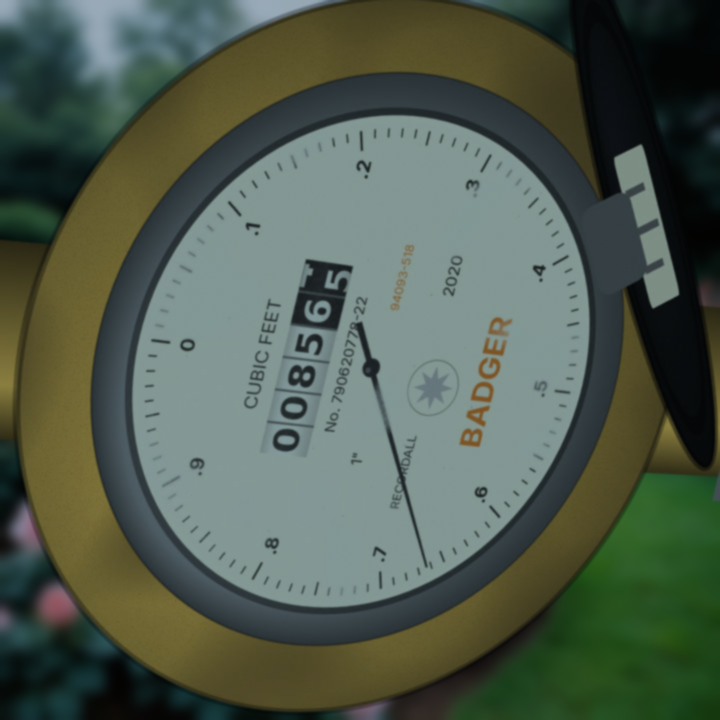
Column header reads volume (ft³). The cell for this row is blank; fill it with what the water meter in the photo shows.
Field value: 8564.66 ft³
